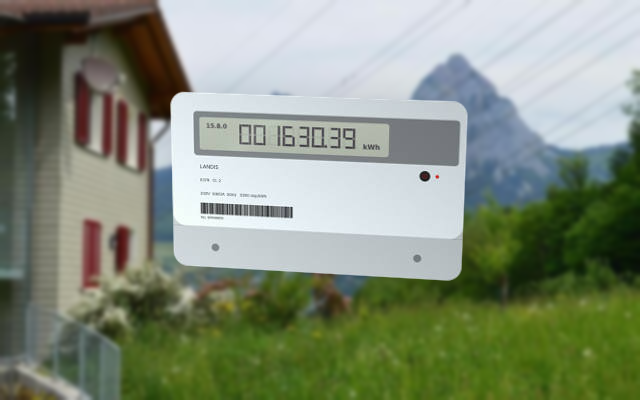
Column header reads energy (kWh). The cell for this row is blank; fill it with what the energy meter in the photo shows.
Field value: 1630.39 kWh
